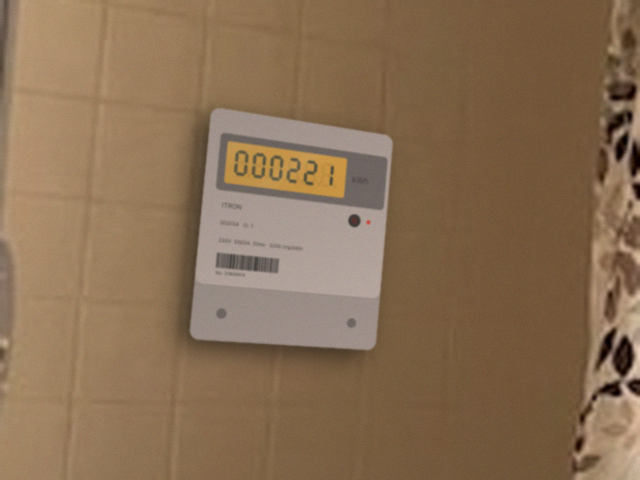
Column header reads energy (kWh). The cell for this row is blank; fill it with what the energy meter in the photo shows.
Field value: 221 kWh
